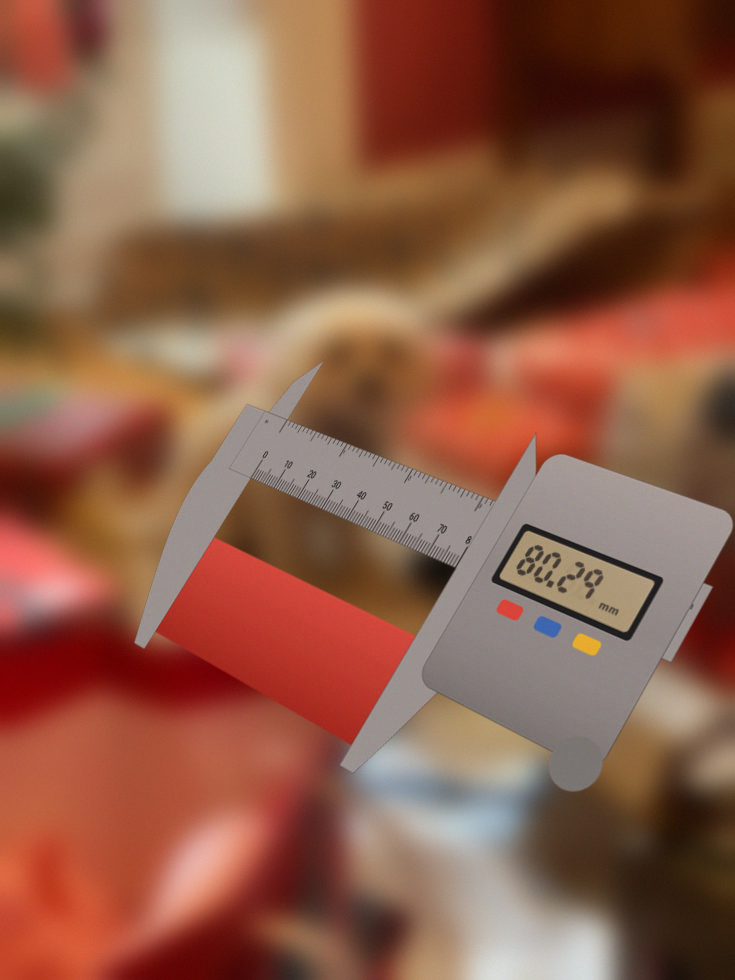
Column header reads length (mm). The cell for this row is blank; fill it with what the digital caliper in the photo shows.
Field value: 80.29 mm
